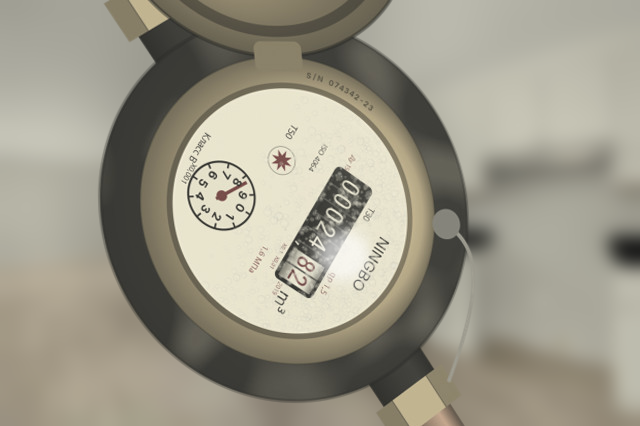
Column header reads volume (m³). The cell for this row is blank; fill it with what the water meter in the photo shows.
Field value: 24.828 m³
